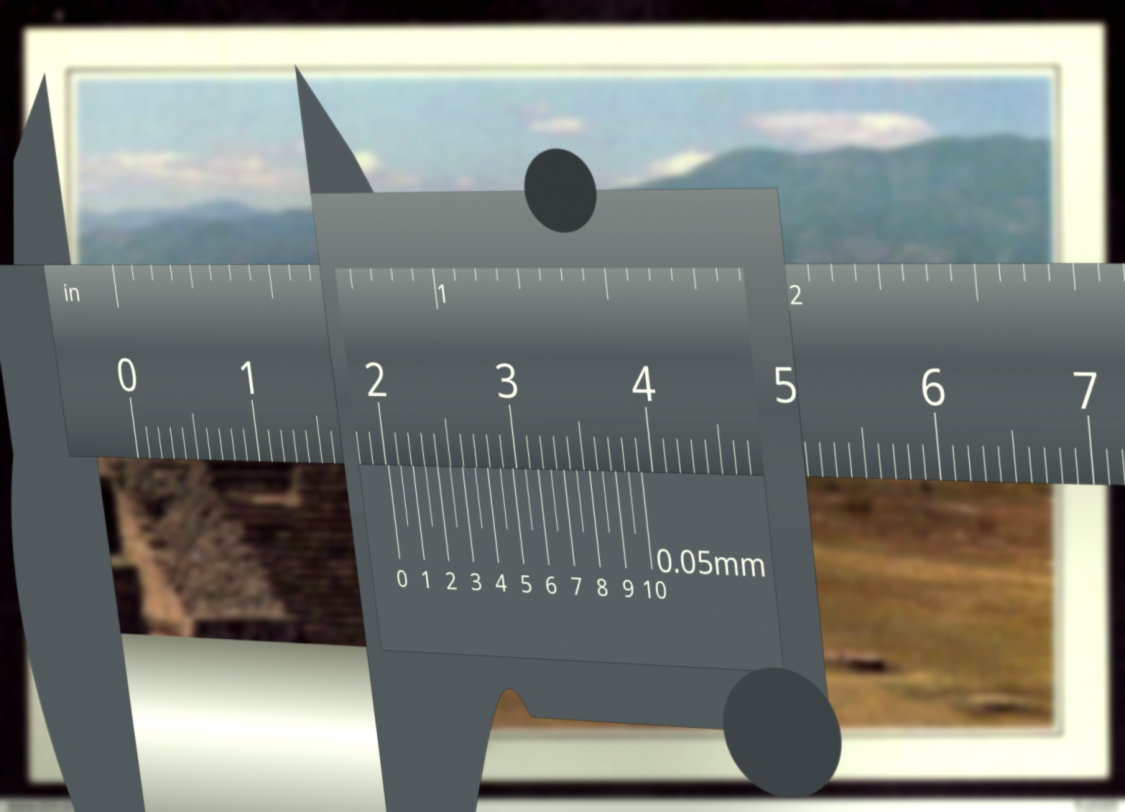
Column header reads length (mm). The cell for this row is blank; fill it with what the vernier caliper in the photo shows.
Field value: 20.2 mm
